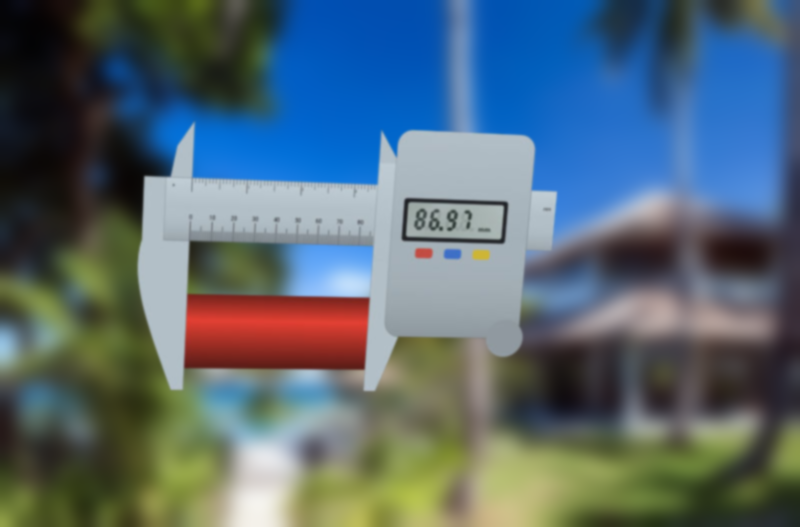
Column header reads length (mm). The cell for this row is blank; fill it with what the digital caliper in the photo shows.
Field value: 86.97 mm
